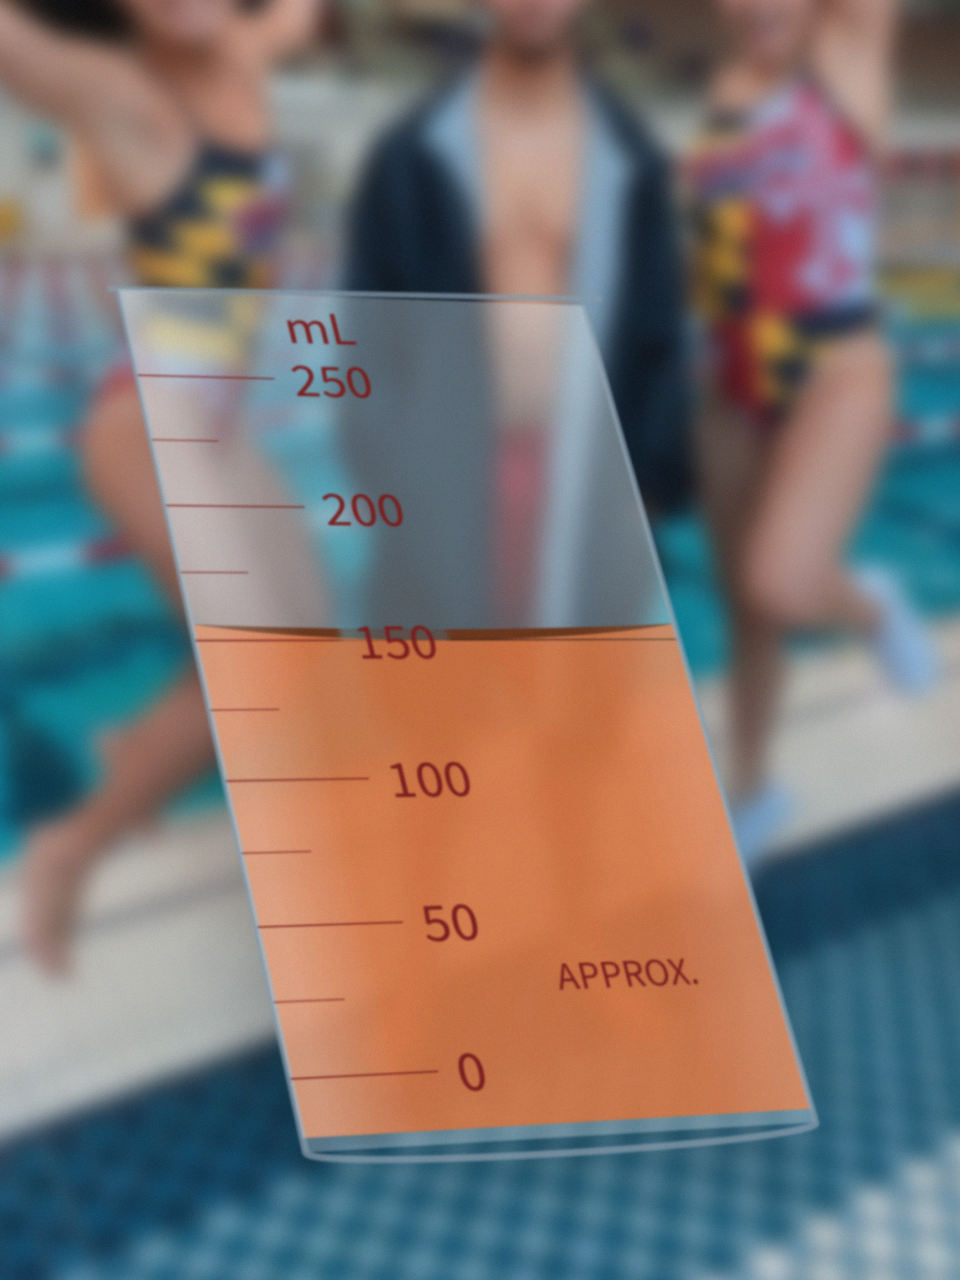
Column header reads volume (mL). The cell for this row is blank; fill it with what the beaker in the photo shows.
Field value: 150 mL
